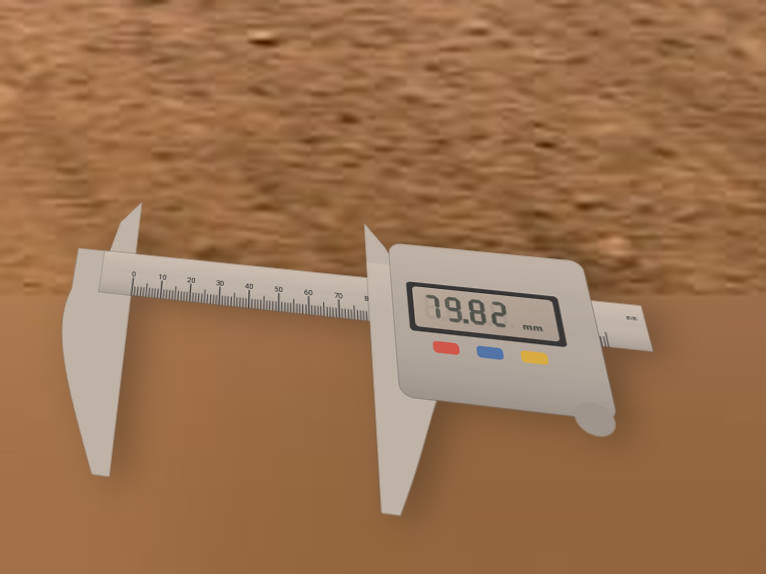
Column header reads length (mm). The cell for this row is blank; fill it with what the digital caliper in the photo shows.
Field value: 79.82 mm
